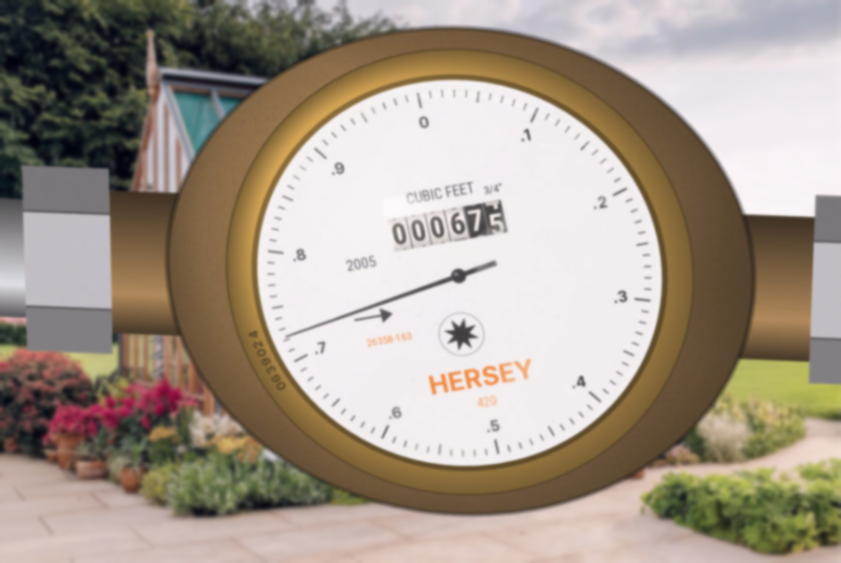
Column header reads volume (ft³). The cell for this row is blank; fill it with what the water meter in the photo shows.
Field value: 674.72 ft³
